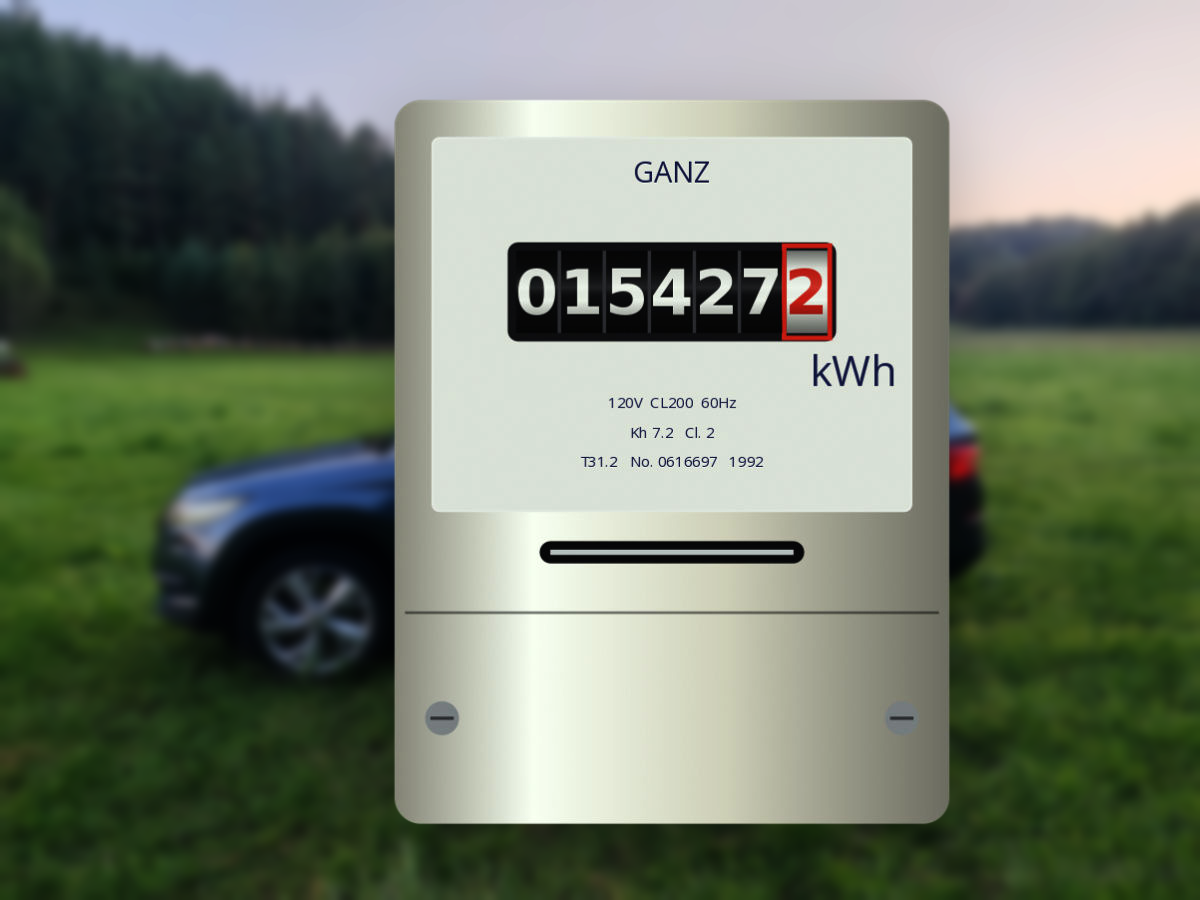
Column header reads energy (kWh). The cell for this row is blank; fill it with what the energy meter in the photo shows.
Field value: 15427.2 kWh
